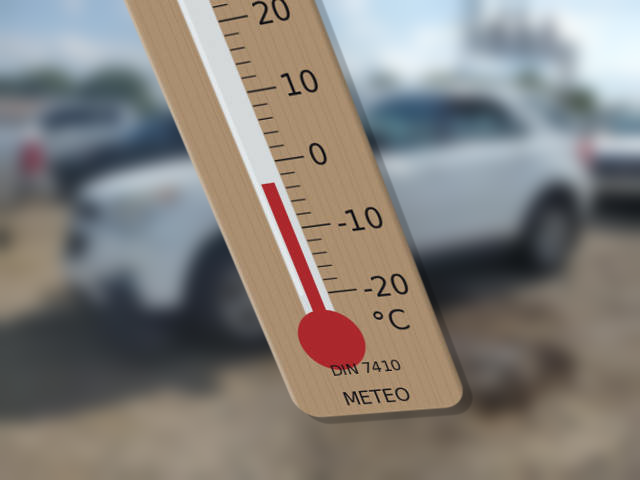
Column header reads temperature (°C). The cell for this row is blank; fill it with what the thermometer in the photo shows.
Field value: -3 °C
